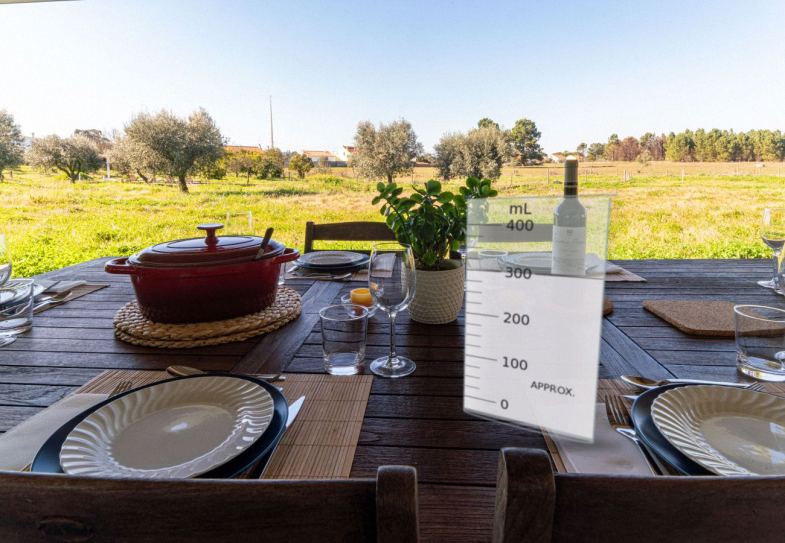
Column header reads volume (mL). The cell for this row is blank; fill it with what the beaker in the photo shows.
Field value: 300 mL
